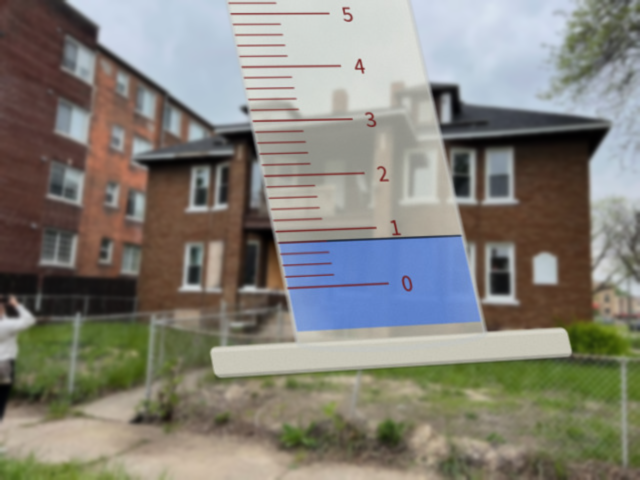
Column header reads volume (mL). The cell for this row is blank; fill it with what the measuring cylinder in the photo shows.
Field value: 0.8 mL
